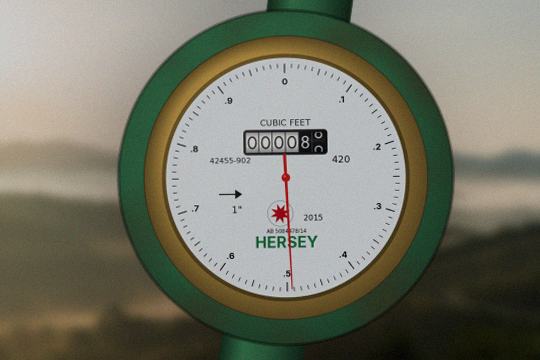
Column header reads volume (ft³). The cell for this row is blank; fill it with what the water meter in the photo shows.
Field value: 88.49 ft³
